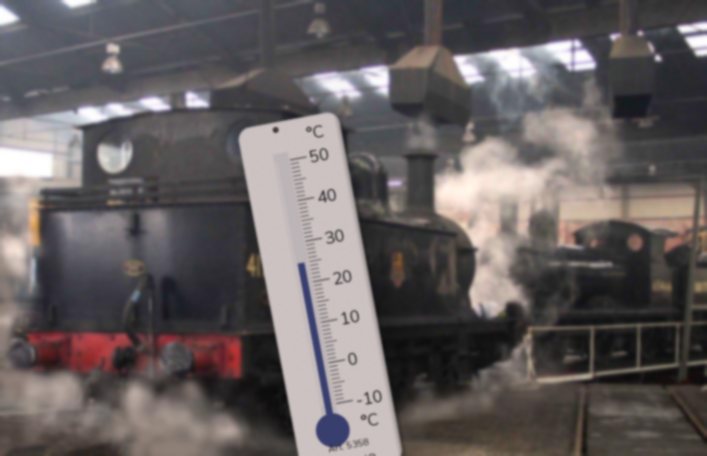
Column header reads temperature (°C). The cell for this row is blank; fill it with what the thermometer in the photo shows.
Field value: 25 °C
